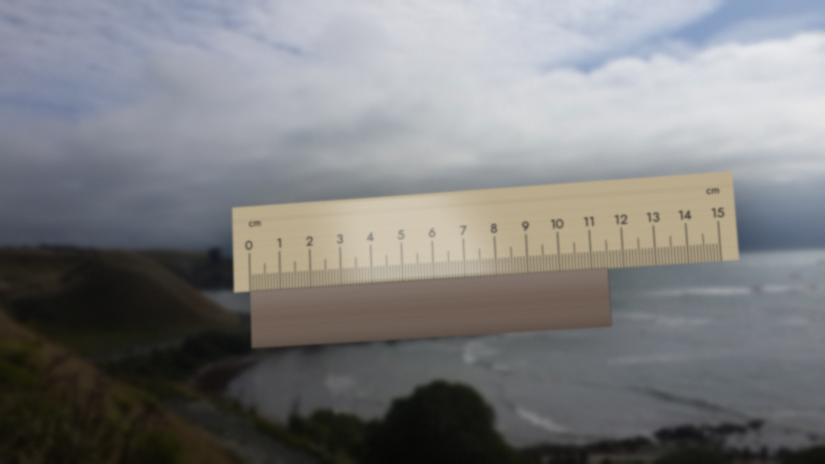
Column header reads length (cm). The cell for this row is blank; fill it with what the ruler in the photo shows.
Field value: 11.5 cm
